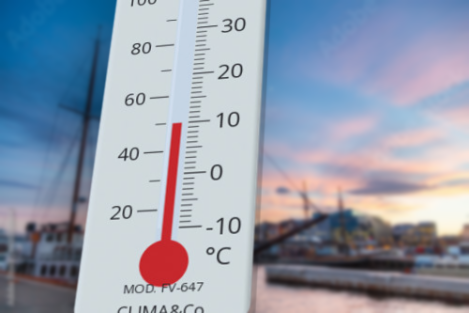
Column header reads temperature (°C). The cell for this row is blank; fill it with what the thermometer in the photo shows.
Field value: 10 °C
